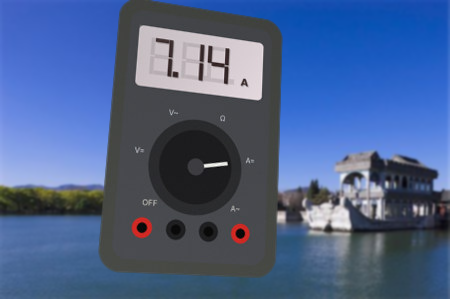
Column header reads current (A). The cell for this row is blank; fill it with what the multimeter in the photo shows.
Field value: 7.14 A
